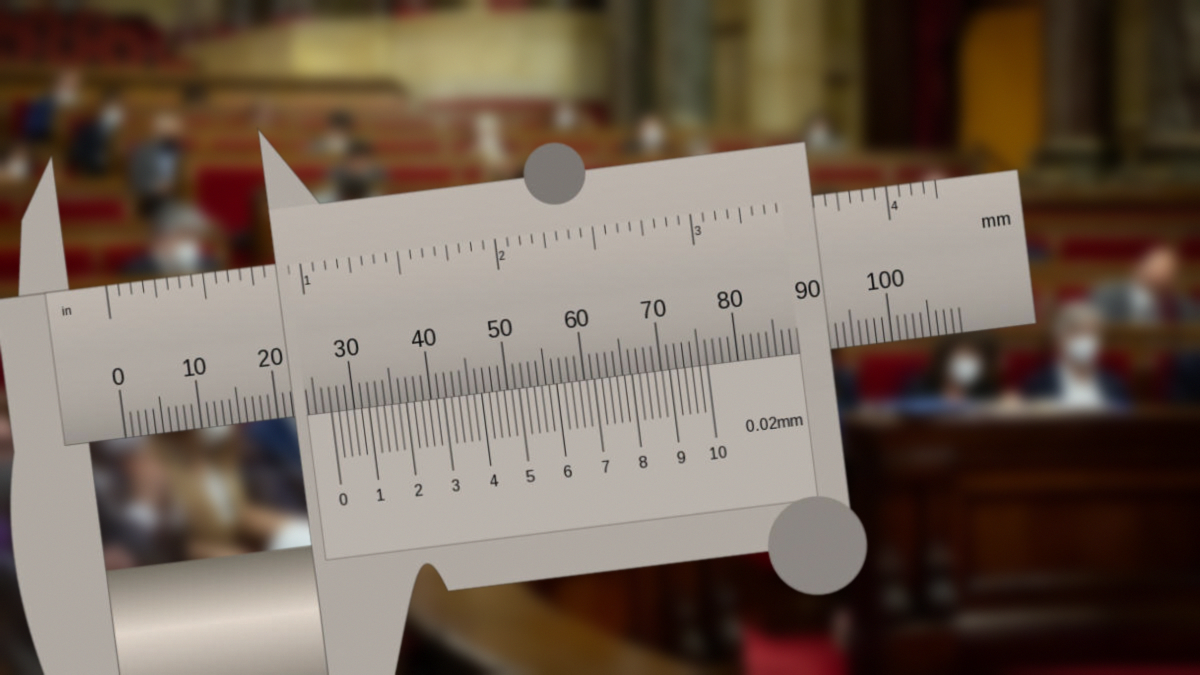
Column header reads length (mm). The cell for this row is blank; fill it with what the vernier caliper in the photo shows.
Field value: 27.0 mm
